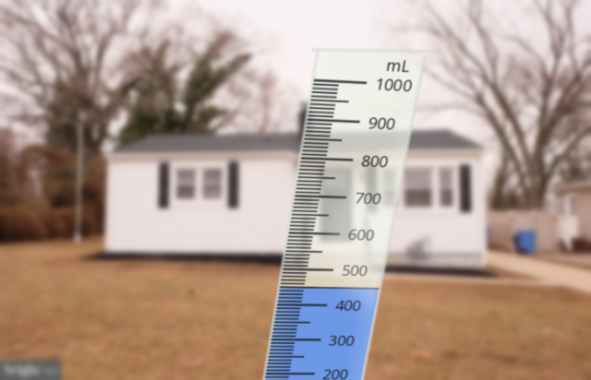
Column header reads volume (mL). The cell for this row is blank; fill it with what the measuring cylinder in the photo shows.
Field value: 450 mL
